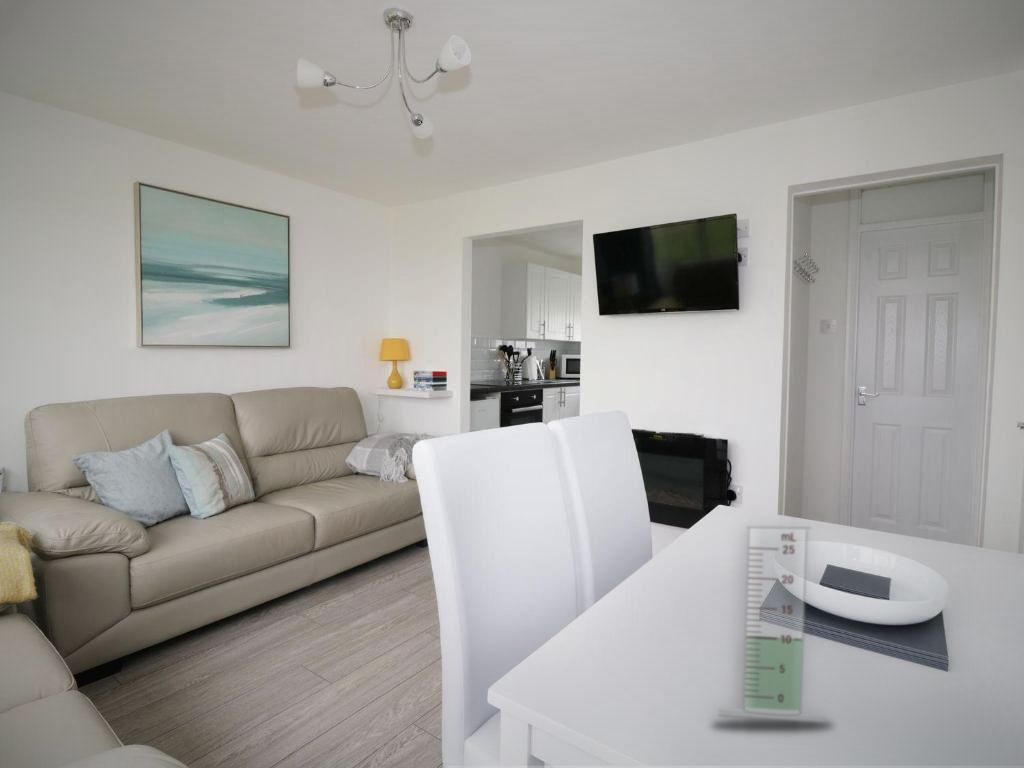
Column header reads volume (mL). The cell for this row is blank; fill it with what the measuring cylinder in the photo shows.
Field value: 10 mL
